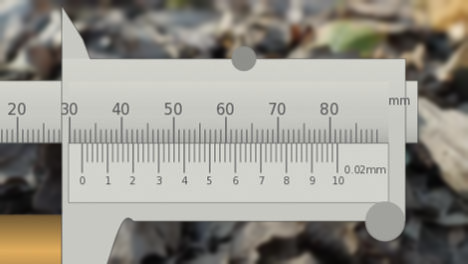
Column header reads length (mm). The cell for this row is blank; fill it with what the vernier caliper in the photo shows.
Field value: 32.4 mm
